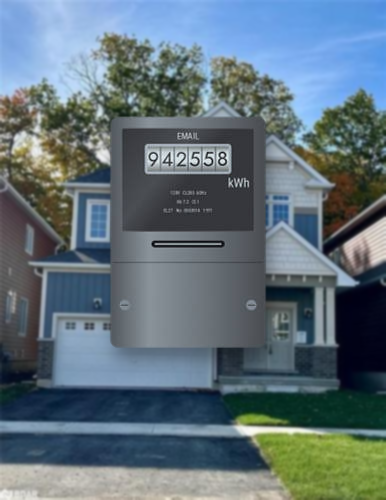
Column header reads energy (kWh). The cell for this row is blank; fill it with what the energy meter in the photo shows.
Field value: 942558 kWh
